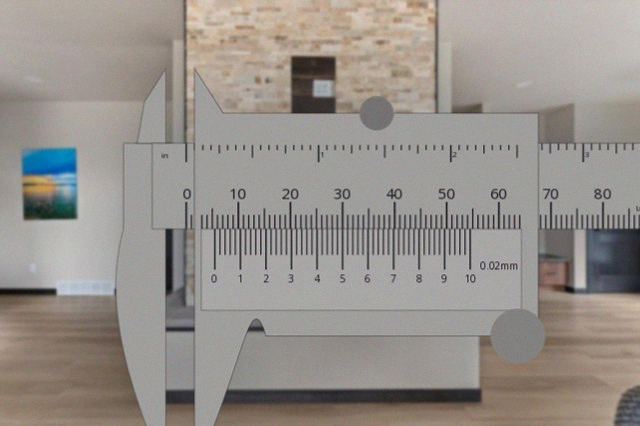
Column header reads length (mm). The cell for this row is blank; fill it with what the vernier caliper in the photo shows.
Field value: 5.5 mm
